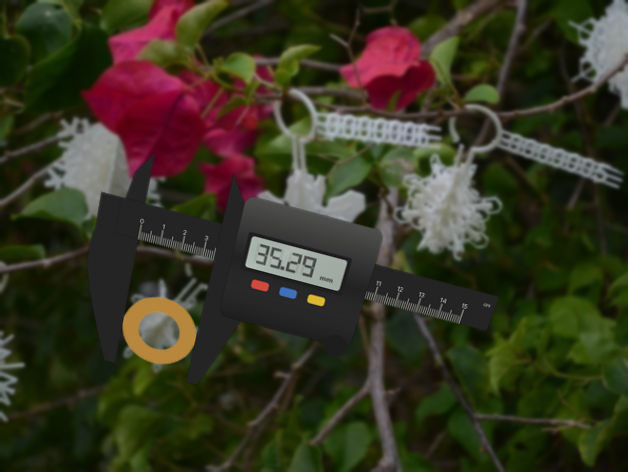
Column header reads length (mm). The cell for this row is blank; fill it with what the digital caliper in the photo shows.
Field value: 35.29 mm
